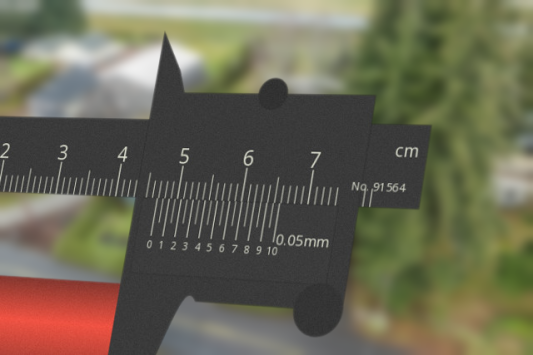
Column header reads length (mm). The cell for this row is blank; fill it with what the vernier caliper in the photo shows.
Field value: 46.8 mm
